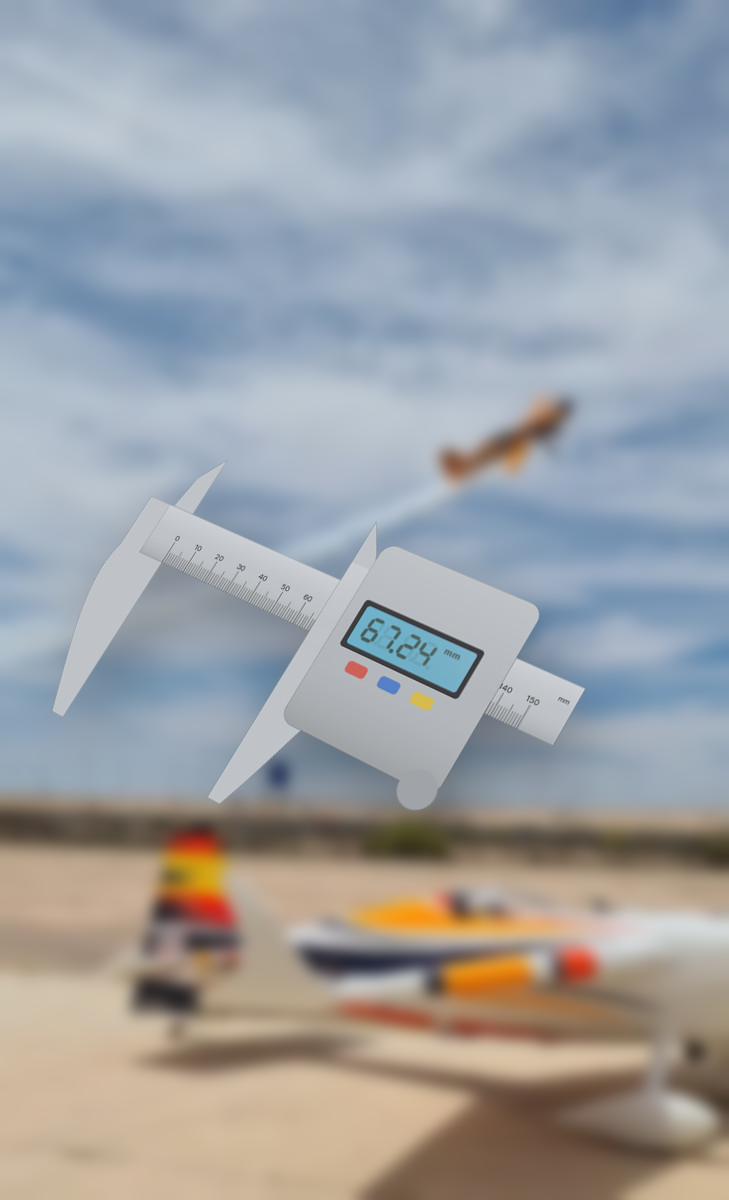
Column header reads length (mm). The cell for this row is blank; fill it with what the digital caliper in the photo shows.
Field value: 67.24 mm
